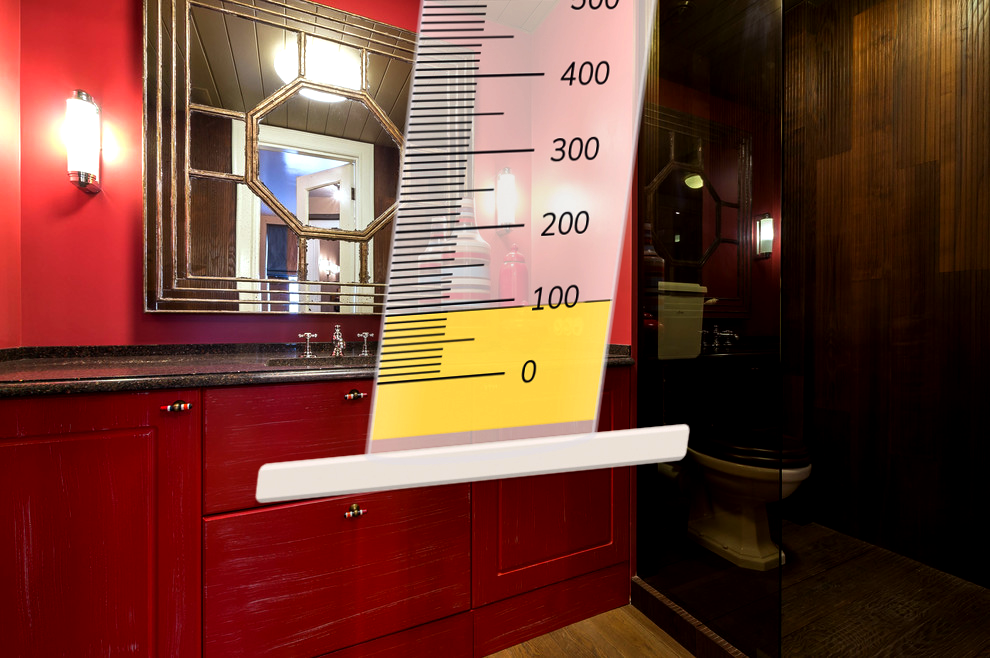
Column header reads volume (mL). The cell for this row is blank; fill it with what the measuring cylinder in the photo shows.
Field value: 90 mL
